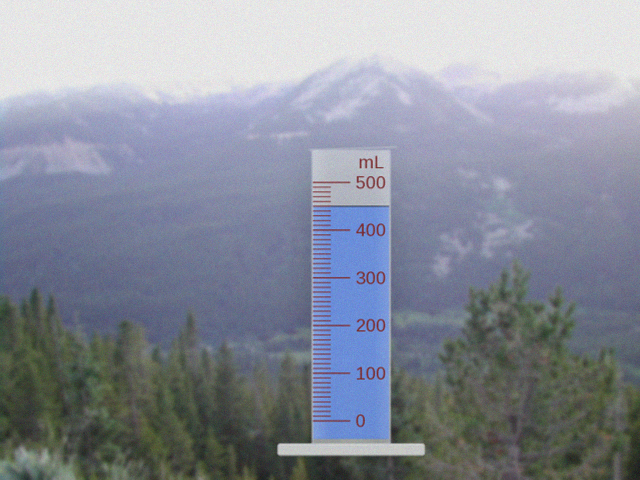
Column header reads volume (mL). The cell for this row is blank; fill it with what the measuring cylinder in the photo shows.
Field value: 450 mL
